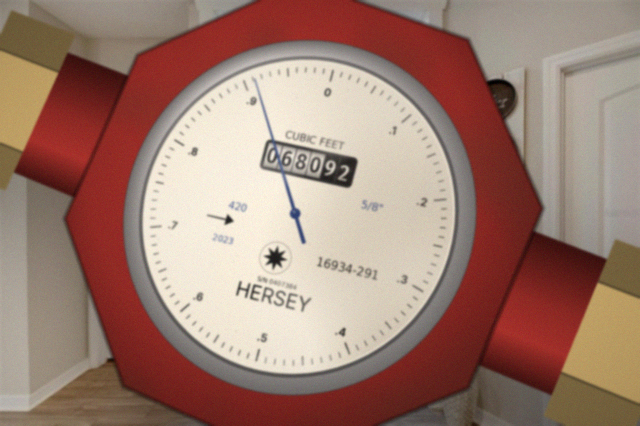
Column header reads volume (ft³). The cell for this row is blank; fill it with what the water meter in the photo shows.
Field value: 68091.91 ft³
